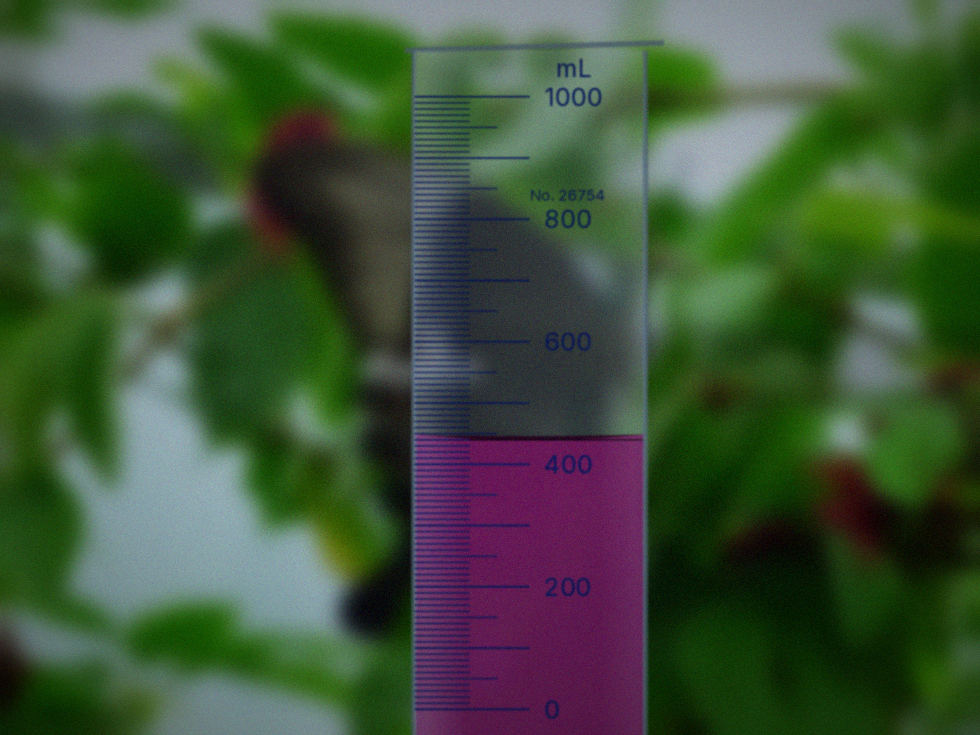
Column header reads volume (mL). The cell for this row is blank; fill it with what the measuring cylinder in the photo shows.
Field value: 440 mL
